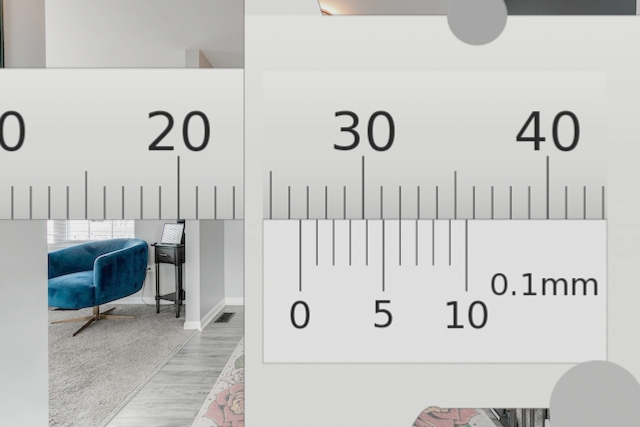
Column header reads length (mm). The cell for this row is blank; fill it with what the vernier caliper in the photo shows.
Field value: 26.6 mm
